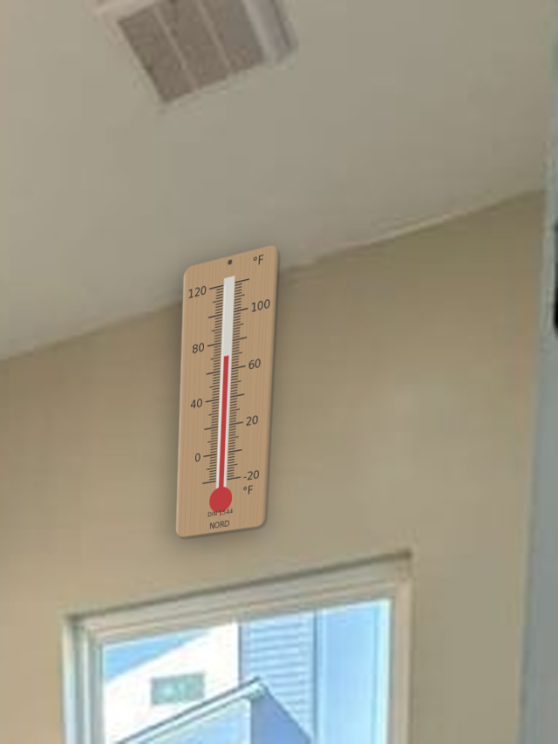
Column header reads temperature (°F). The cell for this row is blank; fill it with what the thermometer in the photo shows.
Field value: 70 °F
